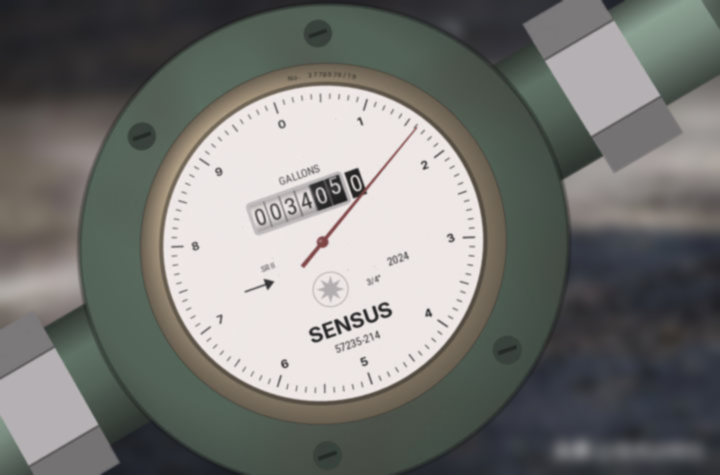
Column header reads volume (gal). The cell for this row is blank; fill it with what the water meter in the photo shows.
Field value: 34051.6 gal
